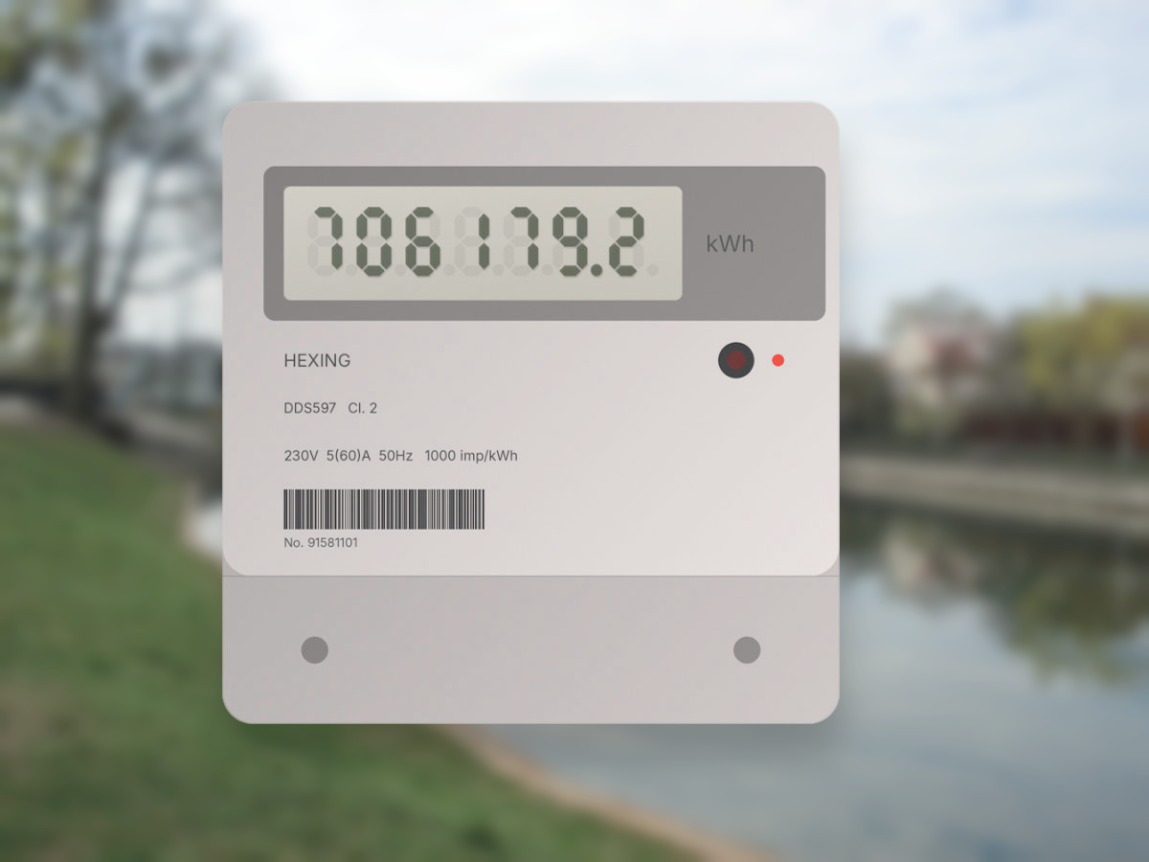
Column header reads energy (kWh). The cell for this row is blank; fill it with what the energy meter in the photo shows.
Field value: 706179.2 kWh
